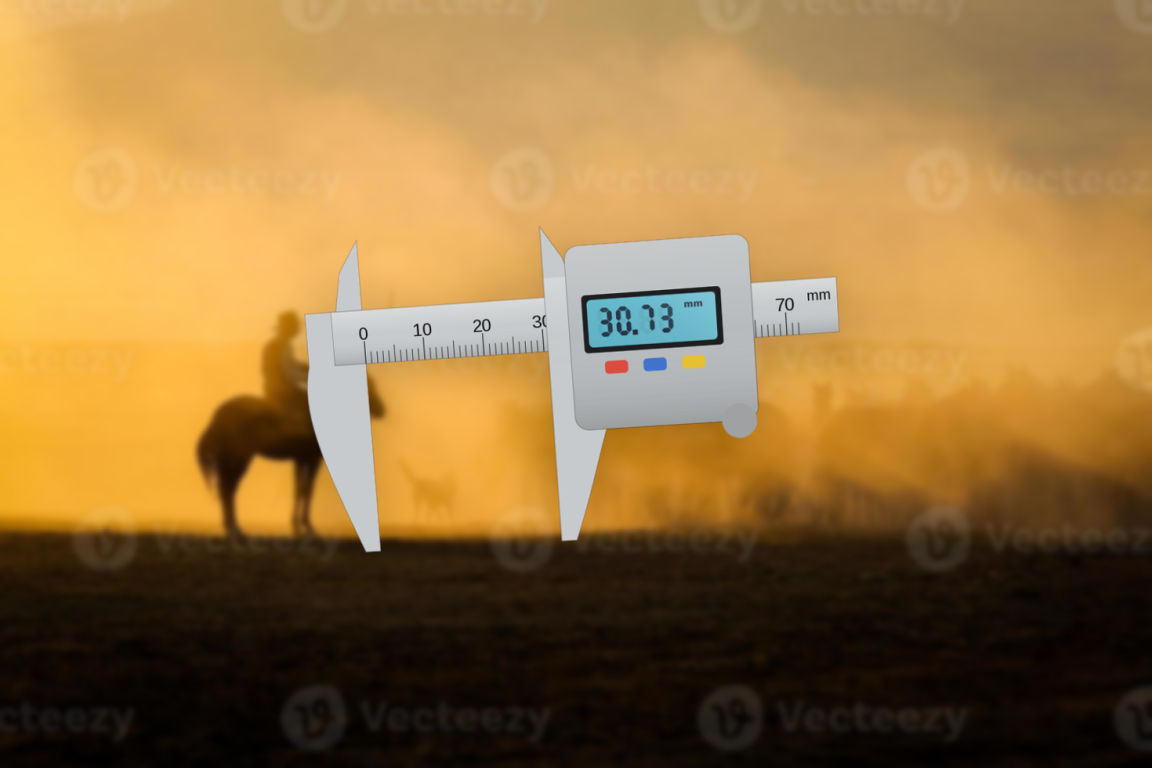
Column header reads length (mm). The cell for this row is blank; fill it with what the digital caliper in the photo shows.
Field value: 30.73 mm
